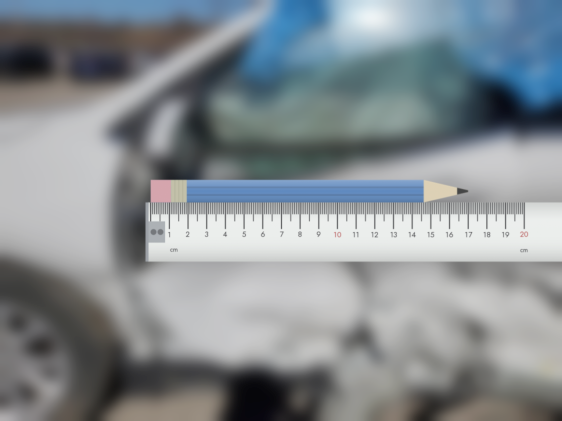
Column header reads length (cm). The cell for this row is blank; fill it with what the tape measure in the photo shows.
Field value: 17 cm
